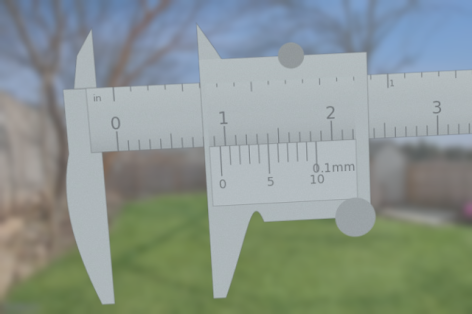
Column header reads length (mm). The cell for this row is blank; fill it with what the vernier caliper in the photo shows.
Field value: 9.5 mm
